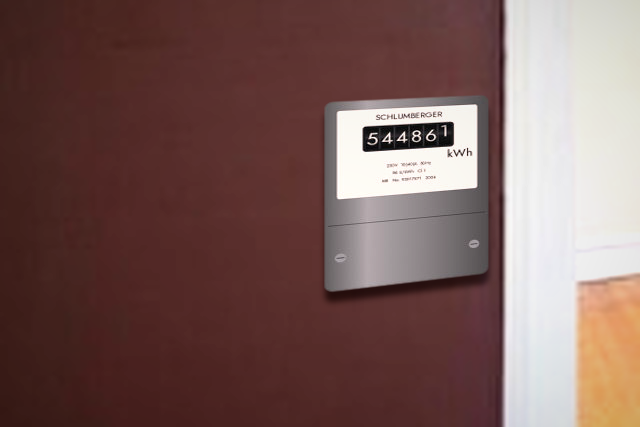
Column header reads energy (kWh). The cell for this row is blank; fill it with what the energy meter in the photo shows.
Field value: 544861 kWh
